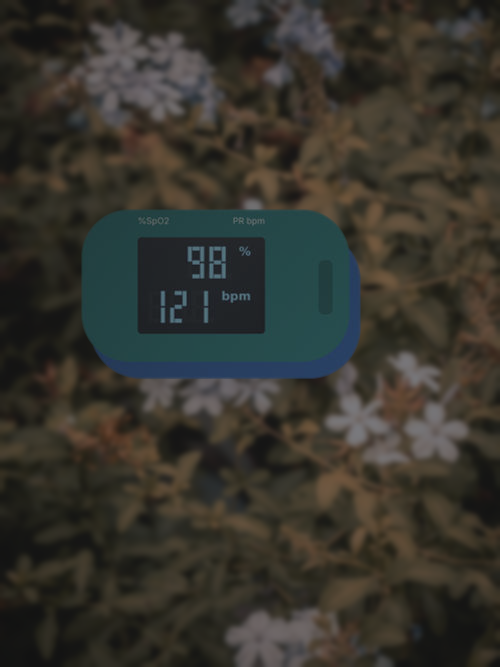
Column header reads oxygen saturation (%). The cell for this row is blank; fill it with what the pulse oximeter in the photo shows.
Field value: 98 %
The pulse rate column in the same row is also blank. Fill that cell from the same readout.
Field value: 121 bpm
